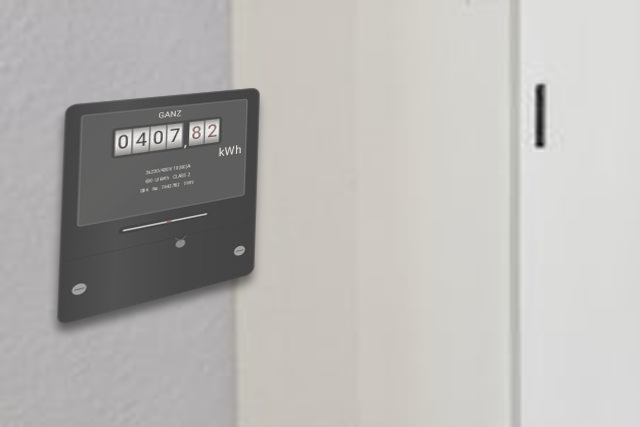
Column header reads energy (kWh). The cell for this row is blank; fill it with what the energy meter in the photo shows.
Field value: 407.82 kWh
